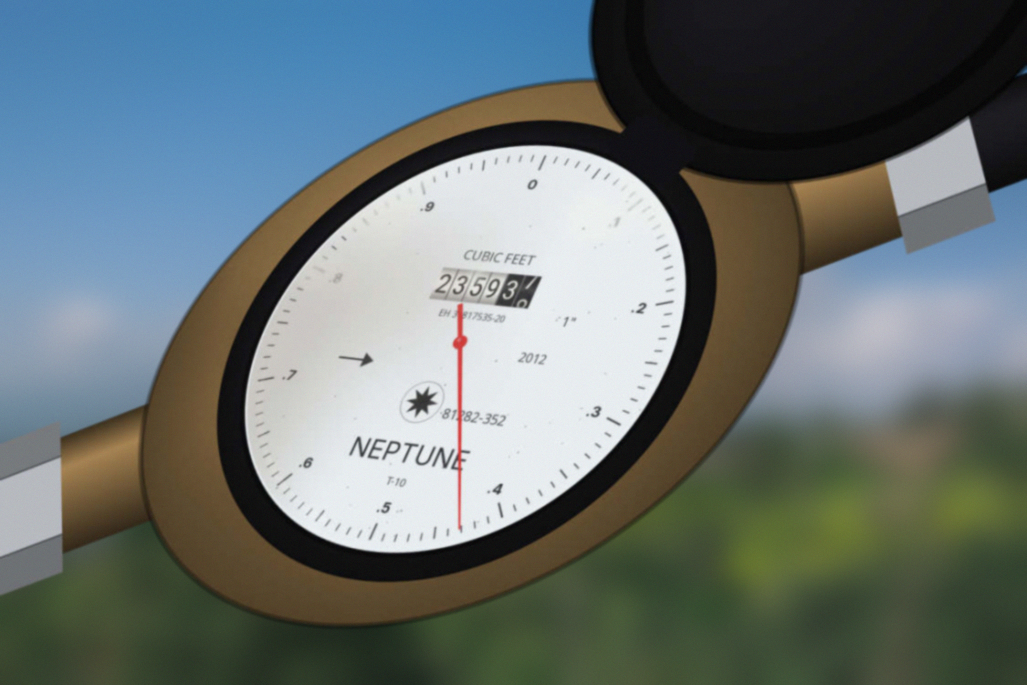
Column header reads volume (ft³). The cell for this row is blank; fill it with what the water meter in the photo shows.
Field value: 235937.43 ft³
